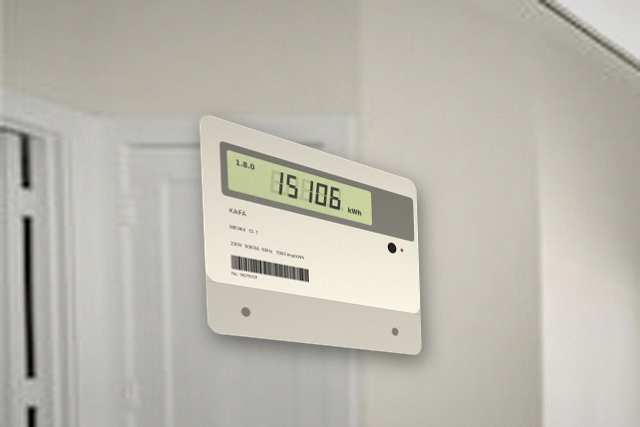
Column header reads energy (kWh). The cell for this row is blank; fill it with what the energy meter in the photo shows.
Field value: 15106 kWh
